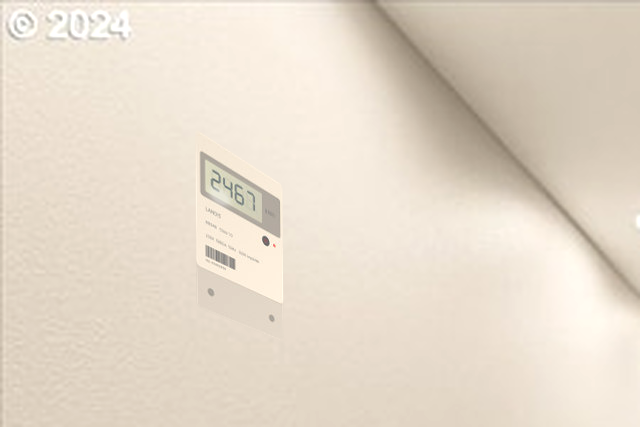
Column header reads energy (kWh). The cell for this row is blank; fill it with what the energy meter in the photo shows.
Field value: 2467 kWh
